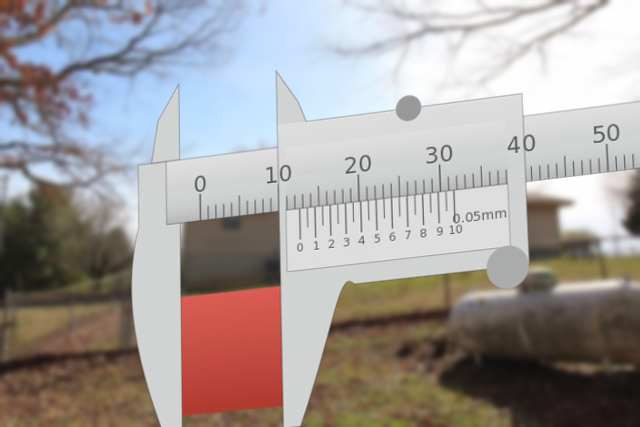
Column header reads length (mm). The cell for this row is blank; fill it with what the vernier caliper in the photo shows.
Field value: 12.6 mm
